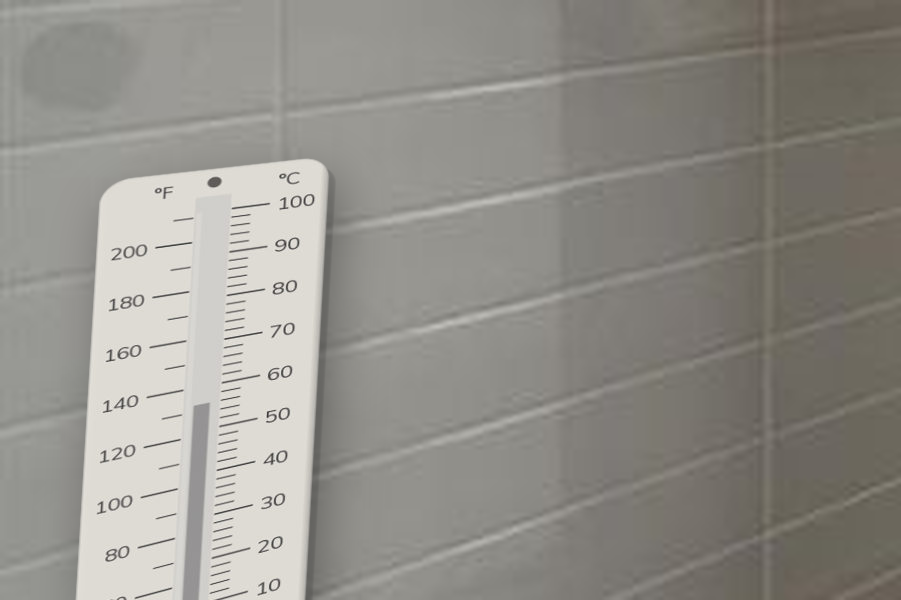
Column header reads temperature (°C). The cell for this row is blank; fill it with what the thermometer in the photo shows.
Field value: 56 °C
